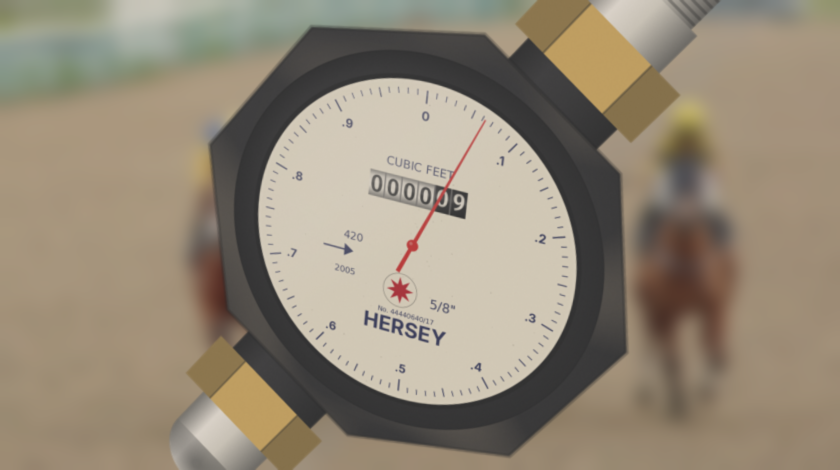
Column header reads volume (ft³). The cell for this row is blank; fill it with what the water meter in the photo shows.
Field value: 9.06 ft³
